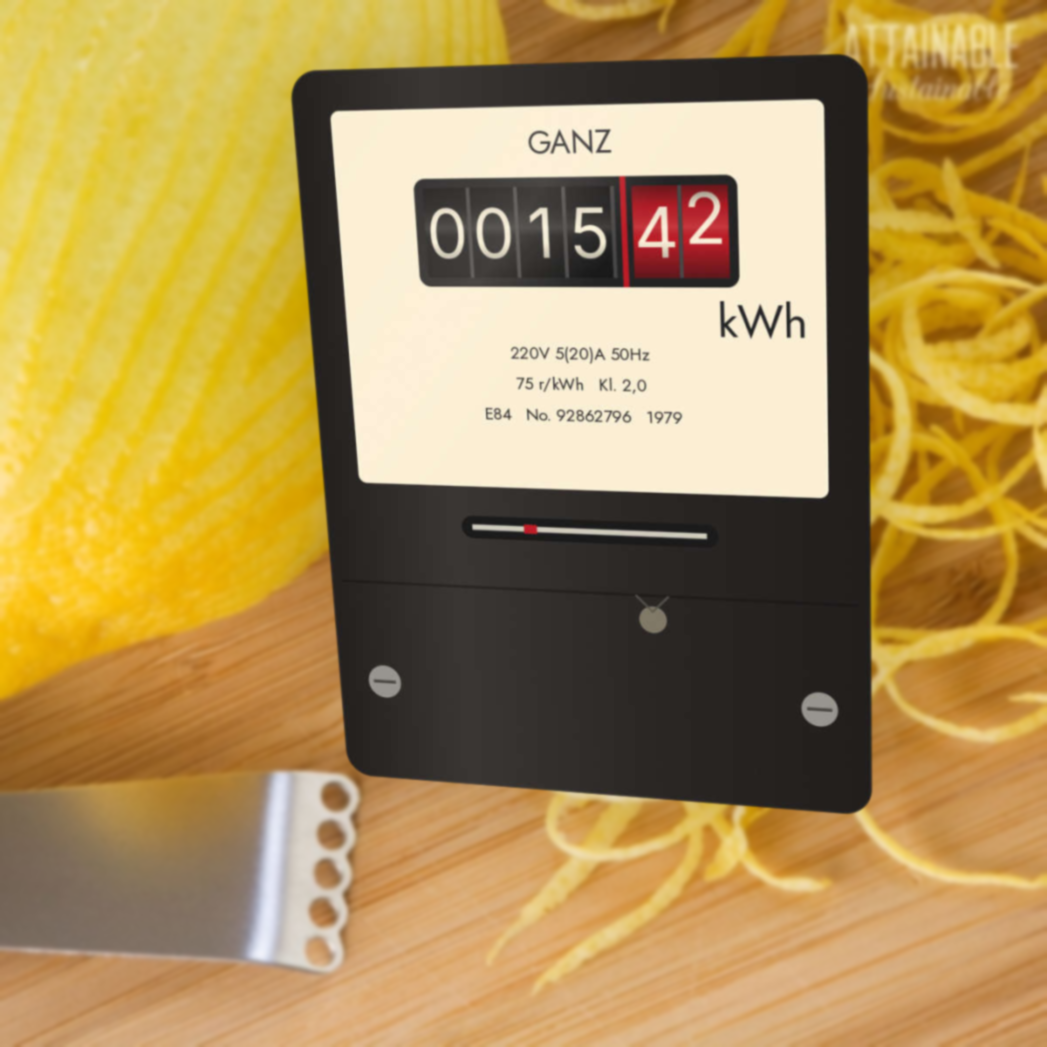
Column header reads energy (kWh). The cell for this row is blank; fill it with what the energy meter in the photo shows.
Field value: 15.42 kWh
